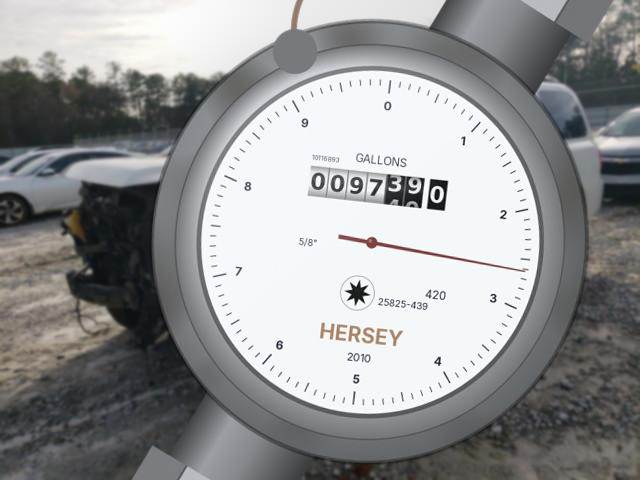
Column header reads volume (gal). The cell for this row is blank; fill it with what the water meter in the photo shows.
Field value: 97392.6 gal
